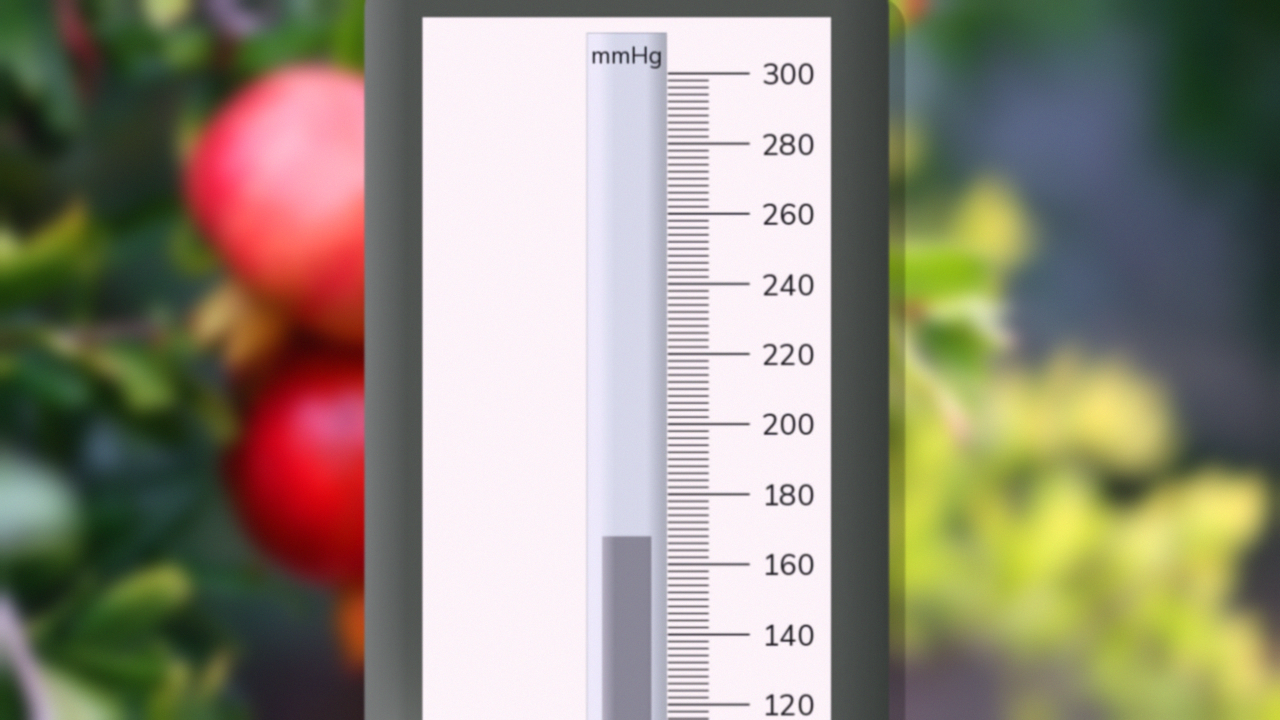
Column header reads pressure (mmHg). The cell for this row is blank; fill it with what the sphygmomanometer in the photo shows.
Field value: 168 mmHg
